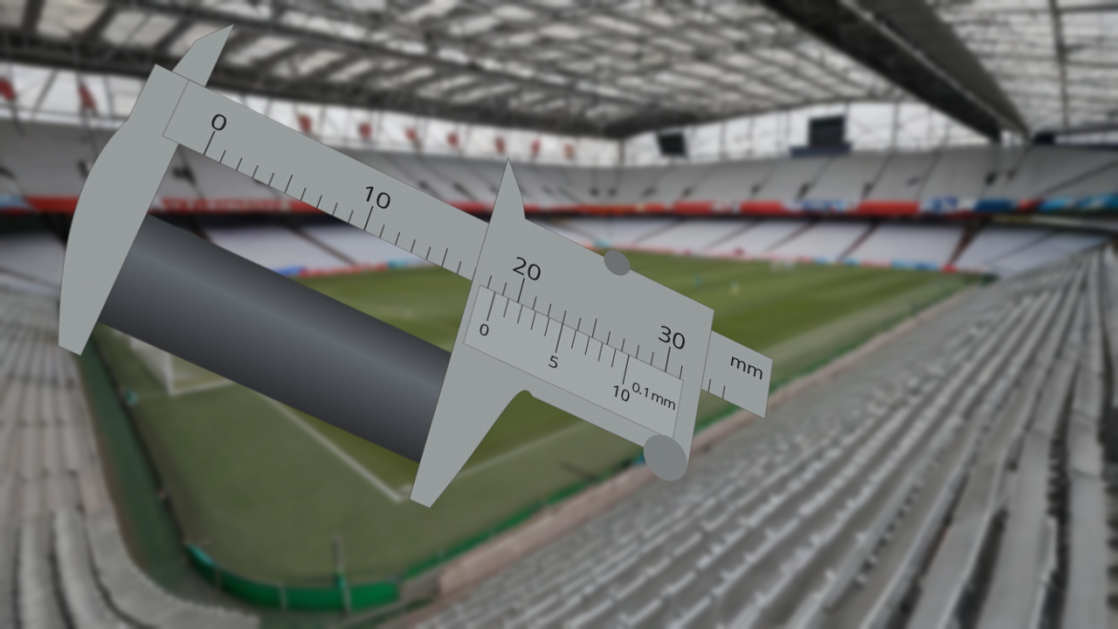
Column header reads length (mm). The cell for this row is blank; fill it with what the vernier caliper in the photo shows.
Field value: 18.5 mm
